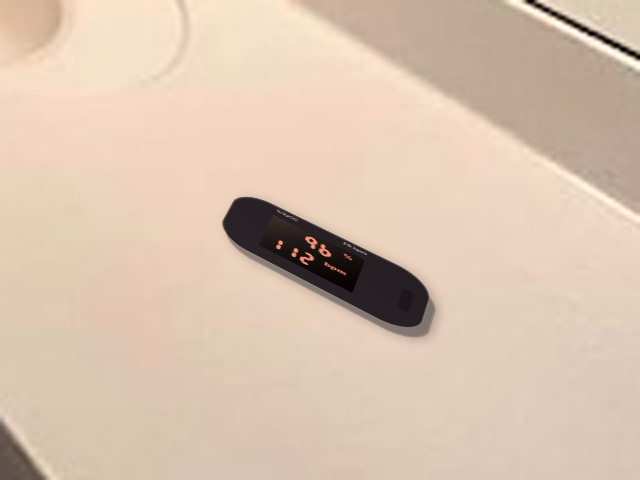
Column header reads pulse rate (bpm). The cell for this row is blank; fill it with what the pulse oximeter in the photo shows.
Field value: 112 bpm
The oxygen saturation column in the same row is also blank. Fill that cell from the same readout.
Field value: 96 %
